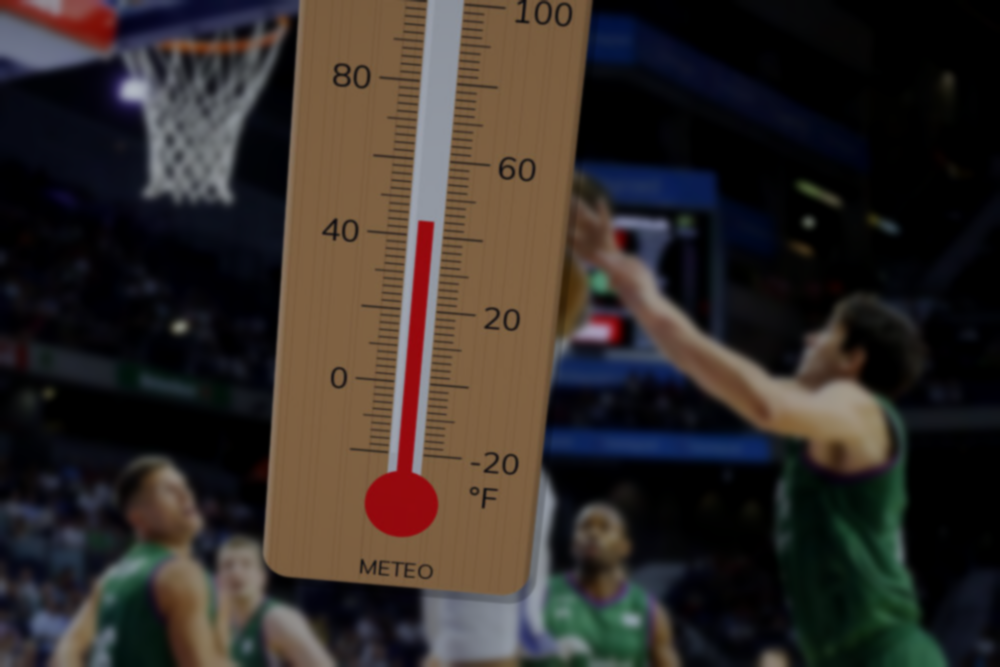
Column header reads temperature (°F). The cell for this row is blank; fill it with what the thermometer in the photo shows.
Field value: 44 °F
